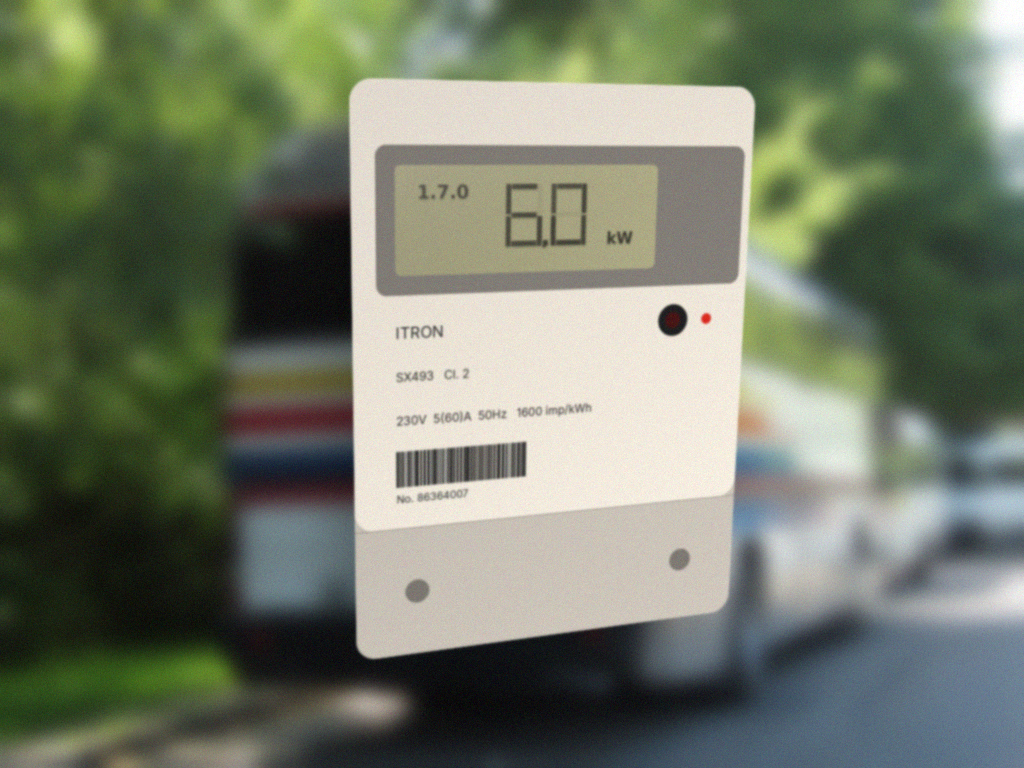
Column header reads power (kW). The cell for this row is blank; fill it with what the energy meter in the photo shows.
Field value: 6.0 kW
